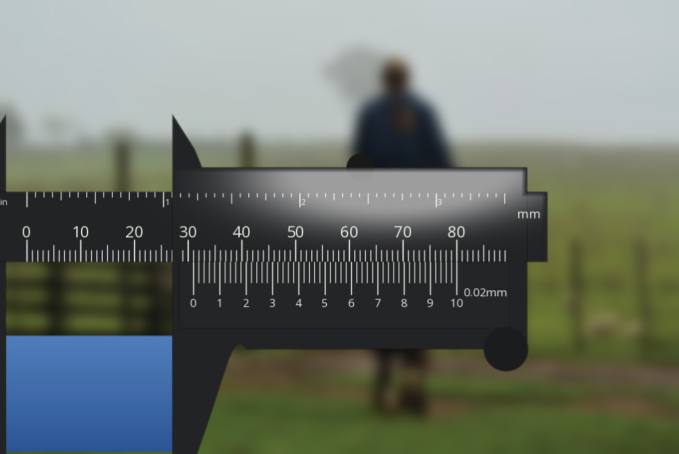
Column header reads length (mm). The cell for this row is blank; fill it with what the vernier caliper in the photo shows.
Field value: 31.0 mm
